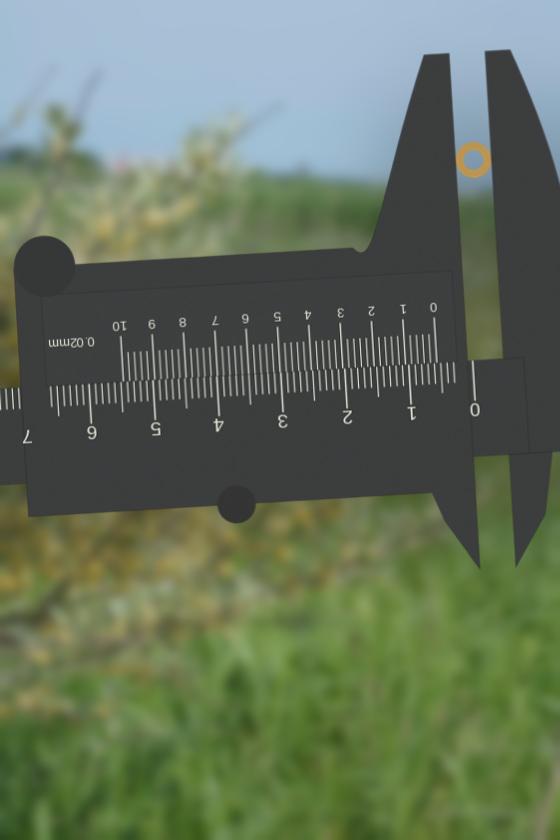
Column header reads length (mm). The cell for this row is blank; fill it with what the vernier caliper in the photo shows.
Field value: 5.6 mm
